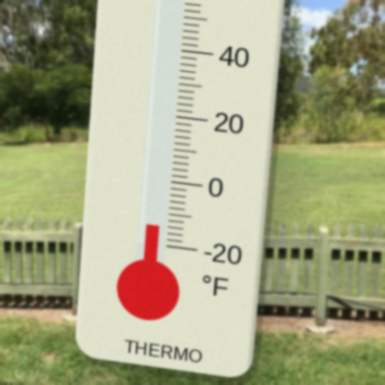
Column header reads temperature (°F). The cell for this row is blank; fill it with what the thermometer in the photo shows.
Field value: -14 °F
